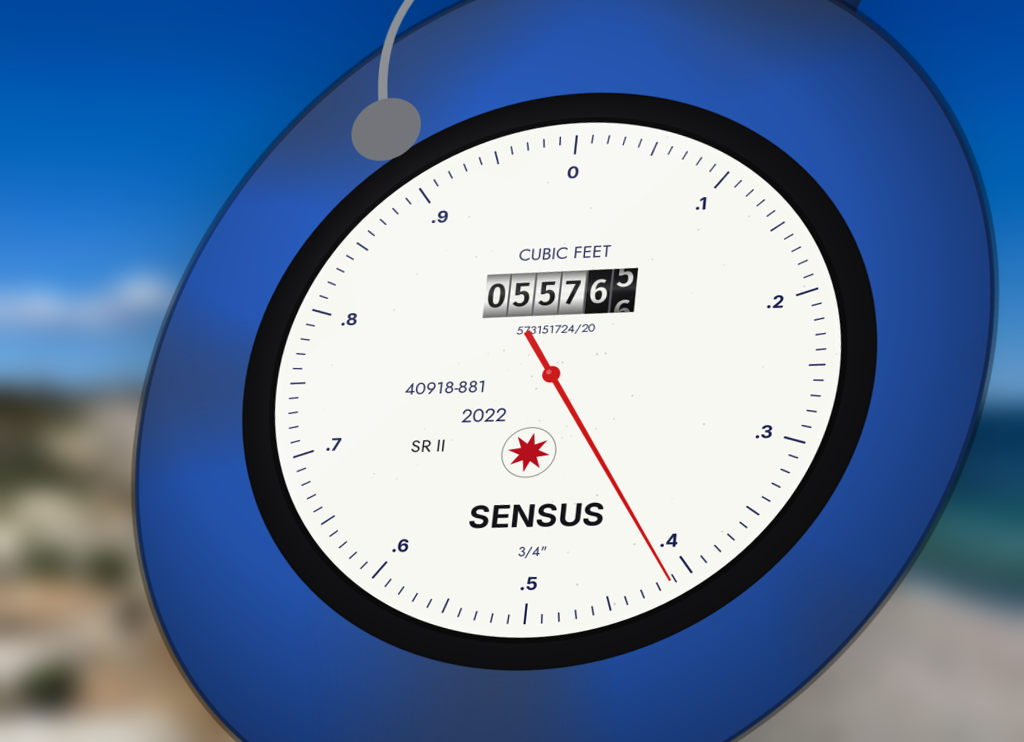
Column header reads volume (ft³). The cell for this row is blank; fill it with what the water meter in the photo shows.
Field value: 55765.41 ft³
